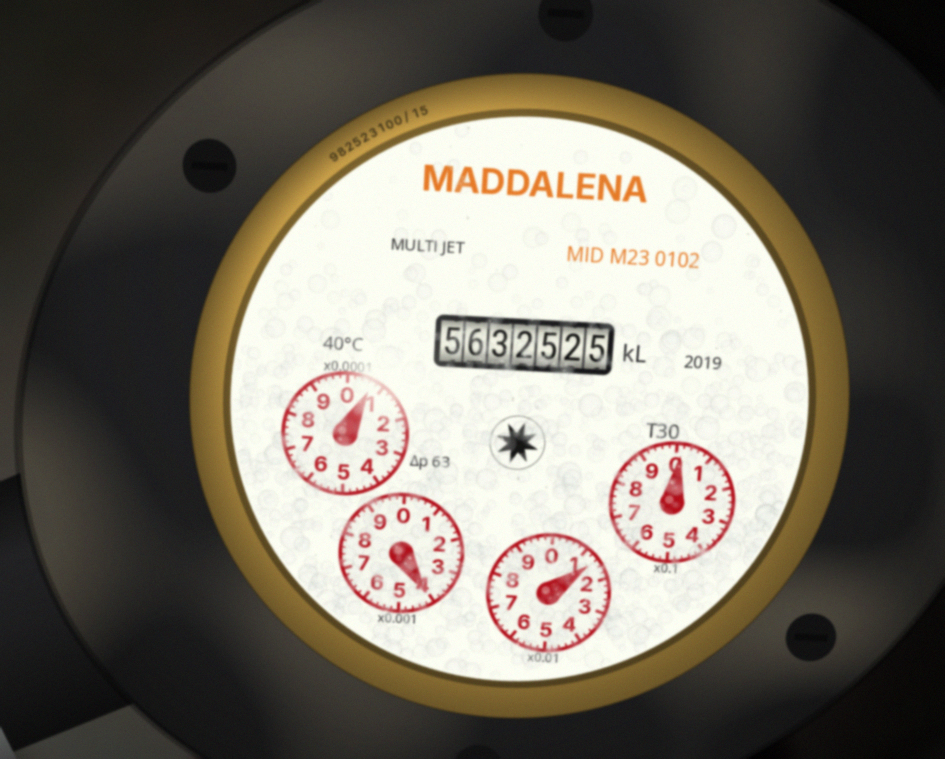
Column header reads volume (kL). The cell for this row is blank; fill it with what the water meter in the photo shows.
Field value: 5632525.0140 kL
